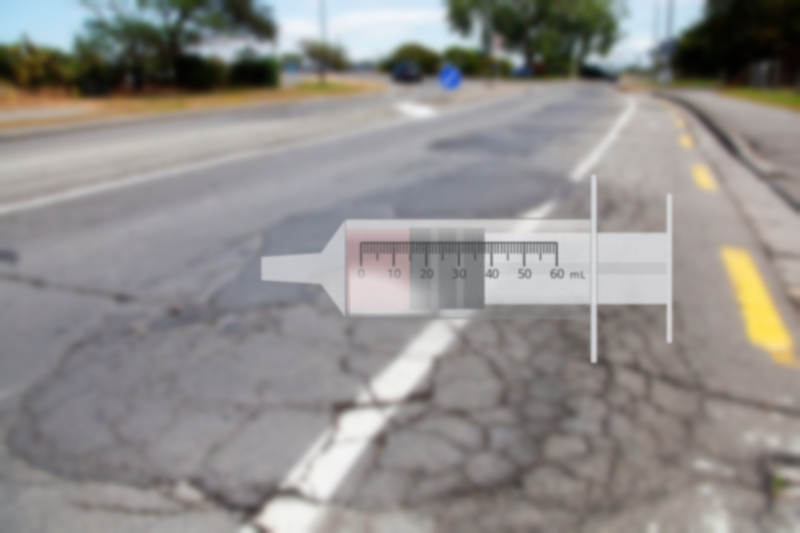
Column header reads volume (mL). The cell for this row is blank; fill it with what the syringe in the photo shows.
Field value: 15 mL
